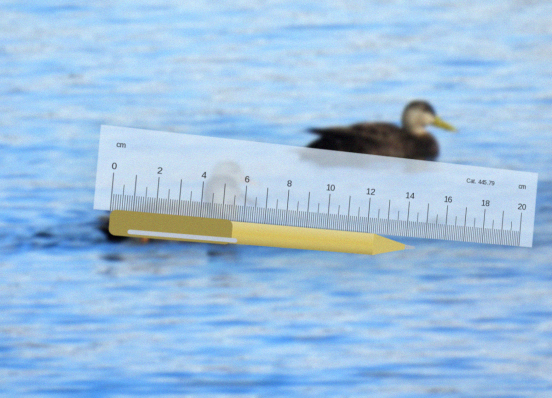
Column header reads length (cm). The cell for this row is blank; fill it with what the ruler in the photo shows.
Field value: 14.5 cm
